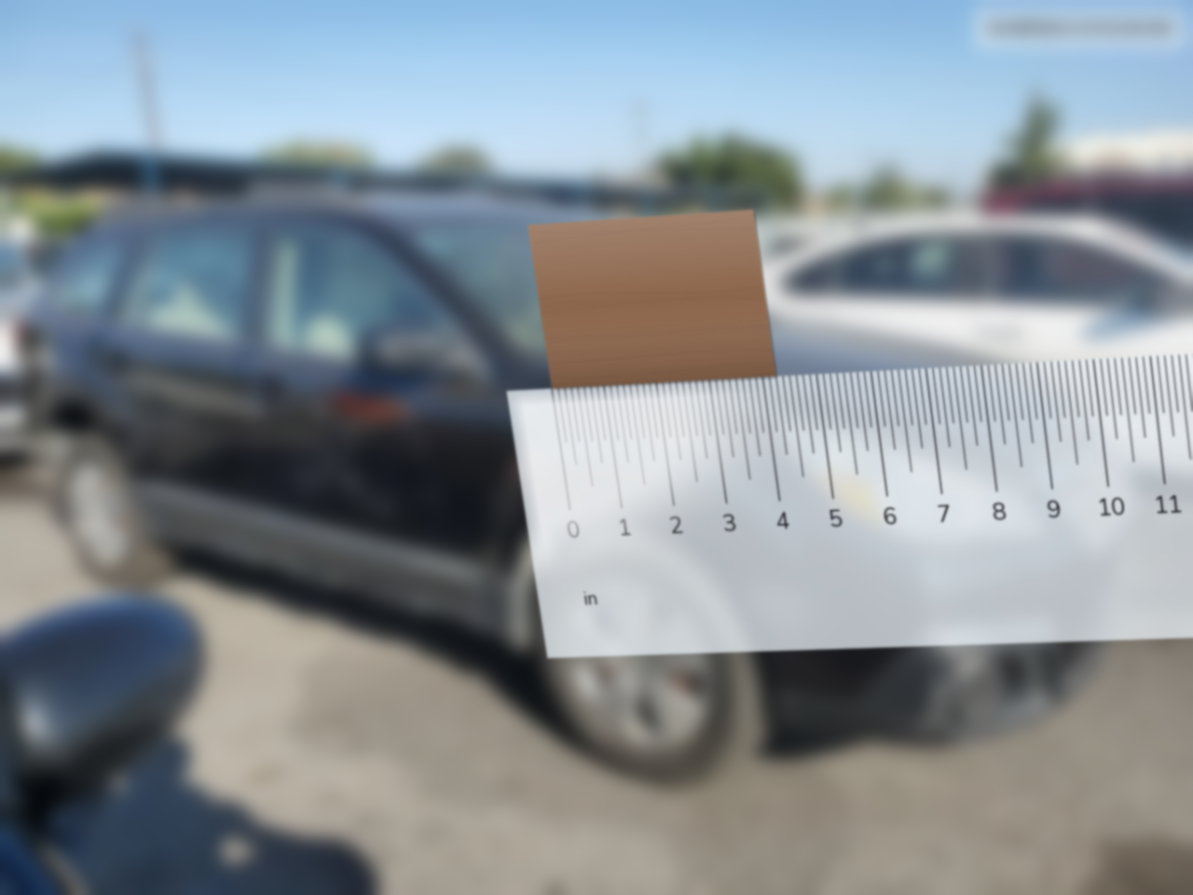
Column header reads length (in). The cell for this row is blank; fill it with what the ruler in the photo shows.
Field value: 4.25 in
